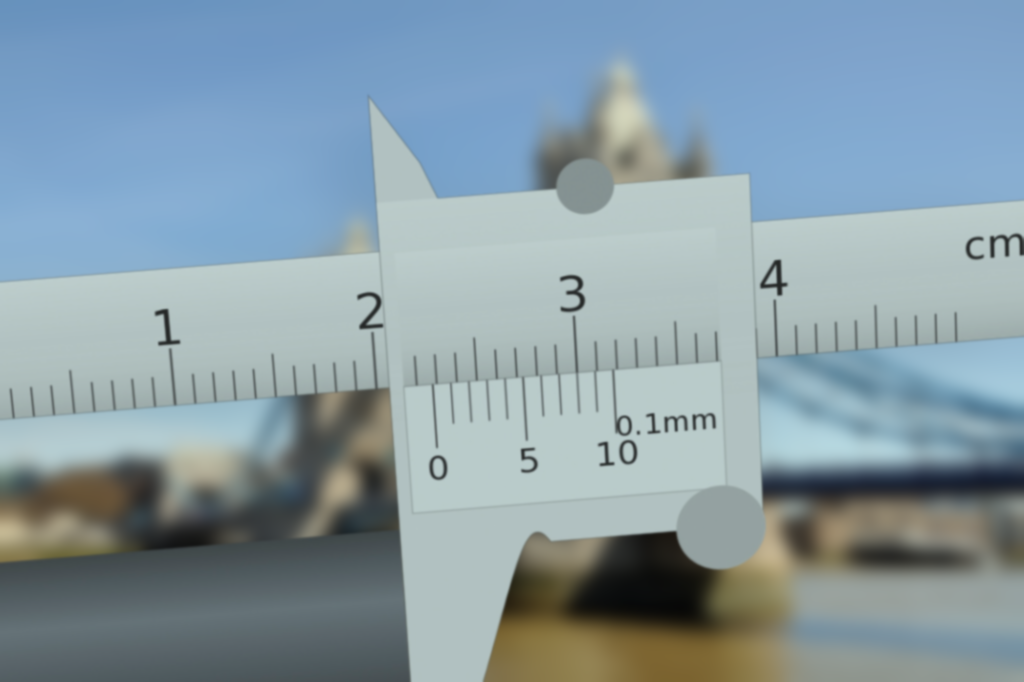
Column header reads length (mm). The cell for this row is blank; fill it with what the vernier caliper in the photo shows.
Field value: 22.8 mm
